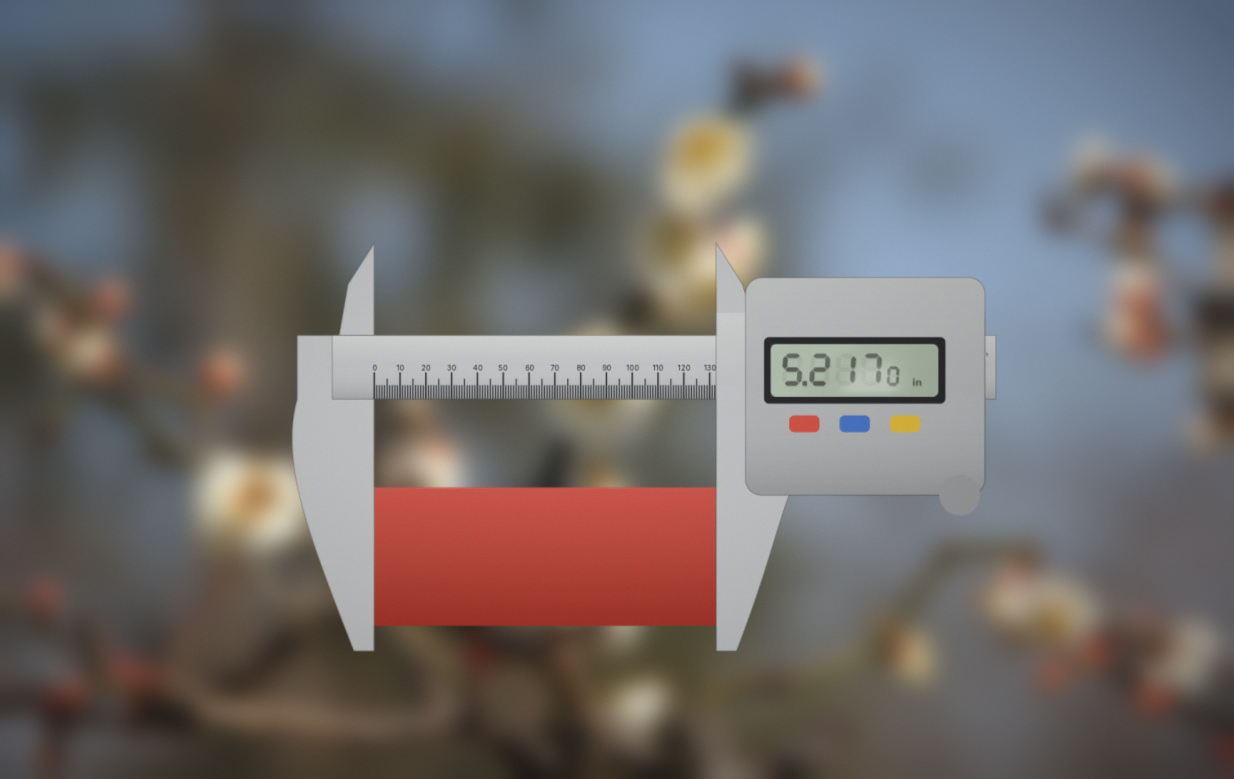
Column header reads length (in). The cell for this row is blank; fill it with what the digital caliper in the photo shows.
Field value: 5.2170 in
